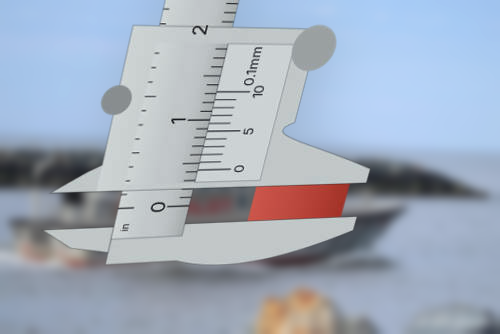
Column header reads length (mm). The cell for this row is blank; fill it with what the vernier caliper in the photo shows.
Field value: 4.2 mm
